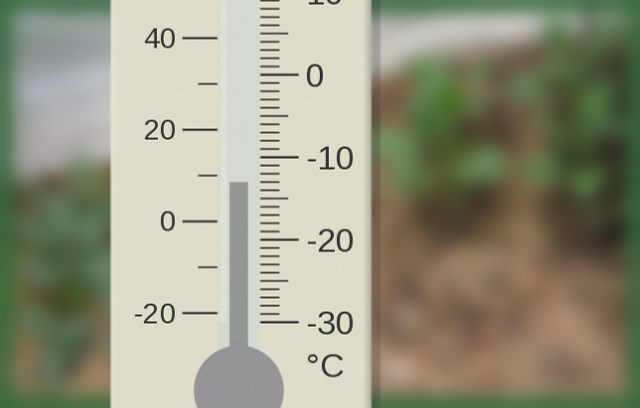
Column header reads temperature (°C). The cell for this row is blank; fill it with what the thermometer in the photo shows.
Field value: -13 °C
